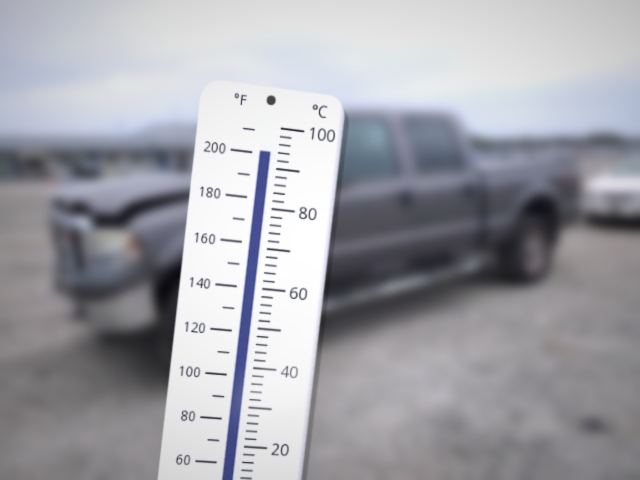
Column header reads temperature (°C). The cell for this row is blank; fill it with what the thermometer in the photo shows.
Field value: 94 °C
